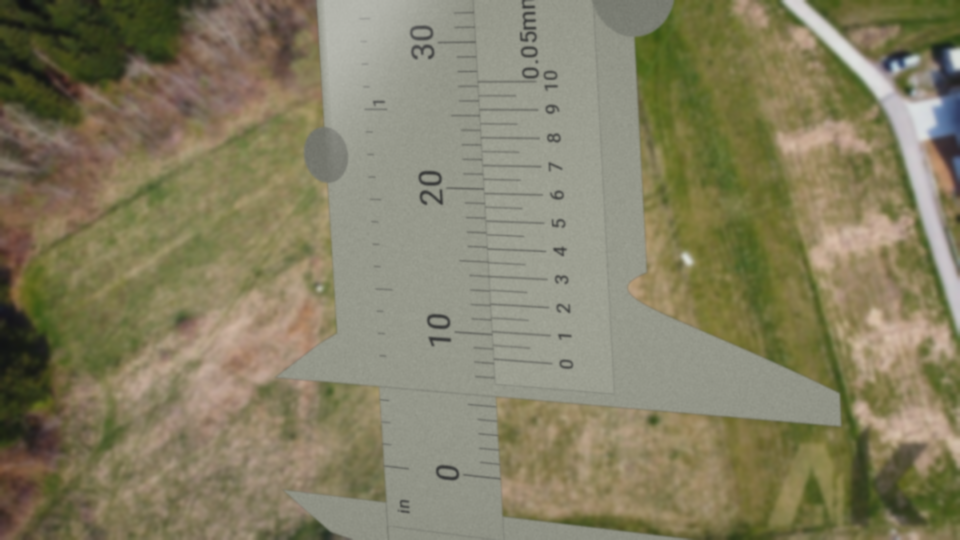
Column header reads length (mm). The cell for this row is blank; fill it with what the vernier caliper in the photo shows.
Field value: 8.3 mm
